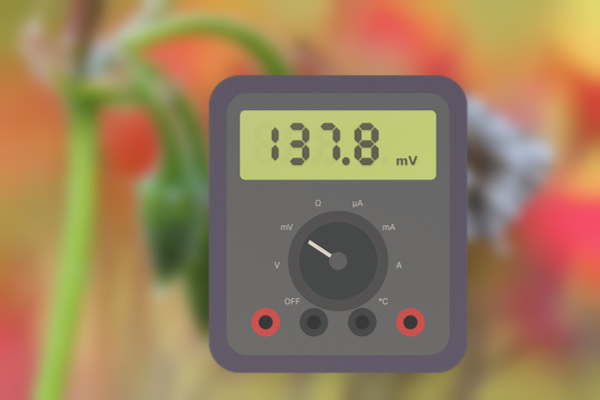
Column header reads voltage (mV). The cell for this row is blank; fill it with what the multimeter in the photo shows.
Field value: 137.8 mV
